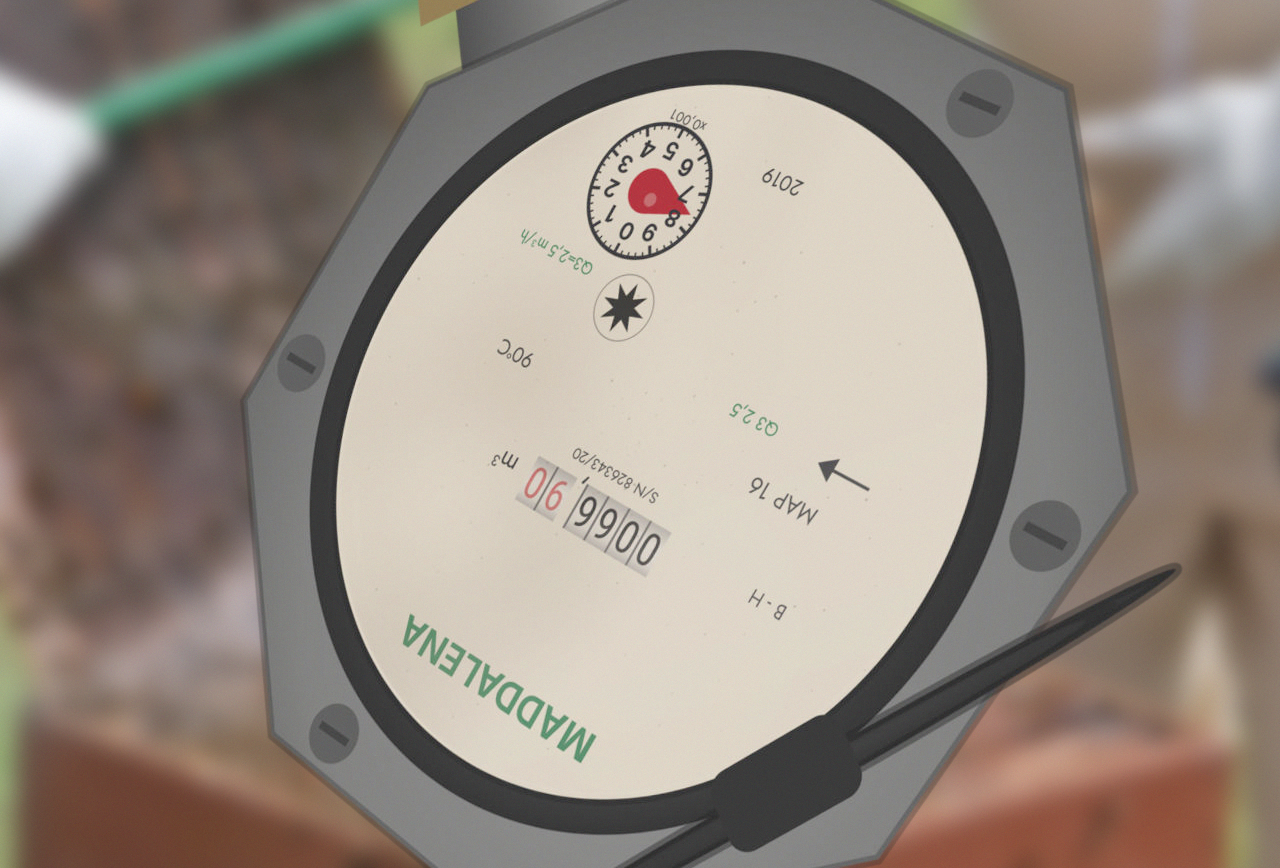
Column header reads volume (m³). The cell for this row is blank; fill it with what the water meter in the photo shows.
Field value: 66.907 m³
